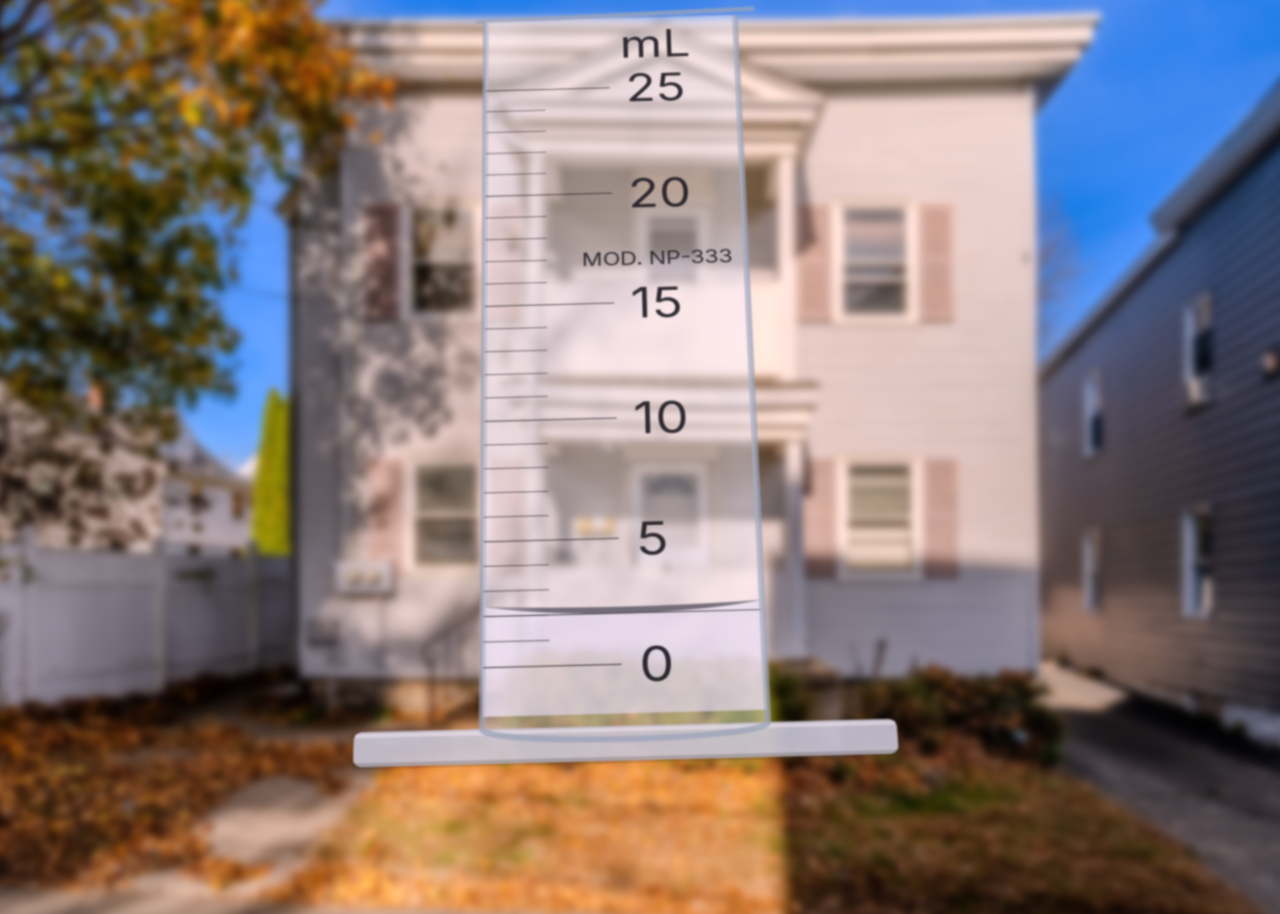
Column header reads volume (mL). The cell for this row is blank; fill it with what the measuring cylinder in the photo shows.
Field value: 2 mL
